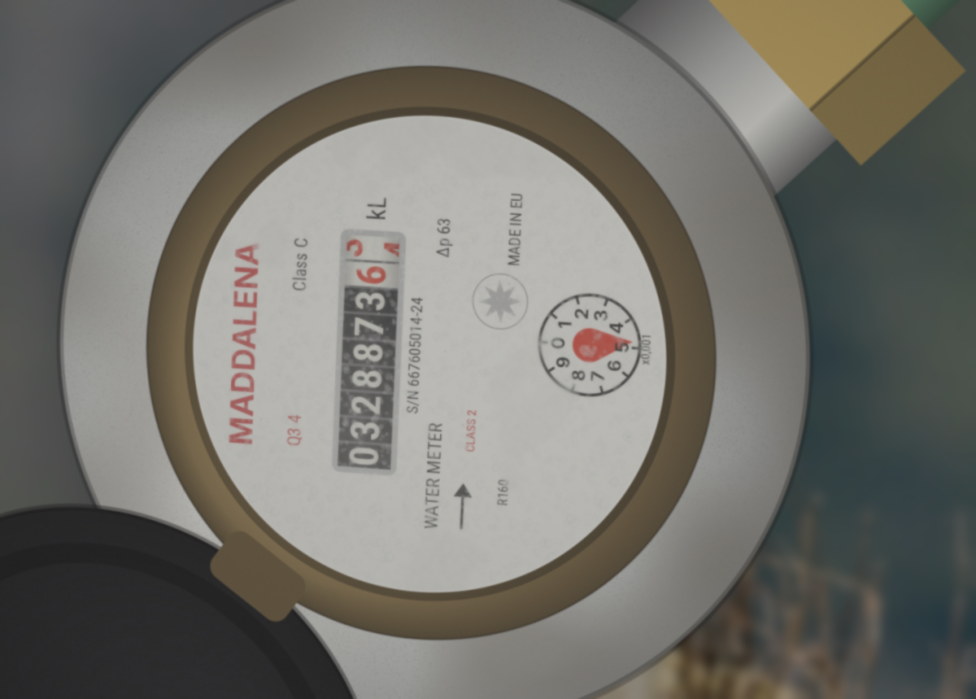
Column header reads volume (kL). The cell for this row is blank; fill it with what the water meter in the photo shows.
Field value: 328873.634 kL
